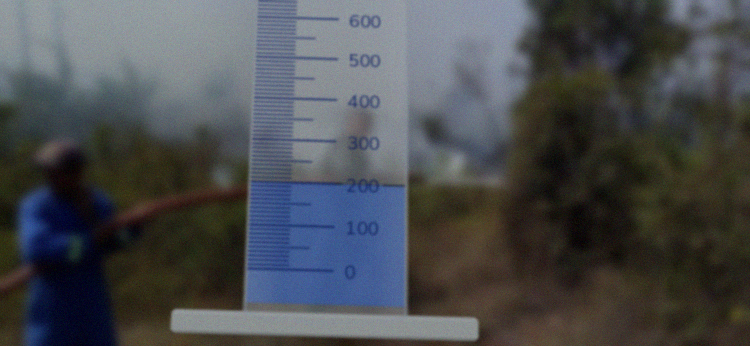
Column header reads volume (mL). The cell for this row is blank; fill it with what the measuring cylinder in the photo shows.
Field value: 200 mL
